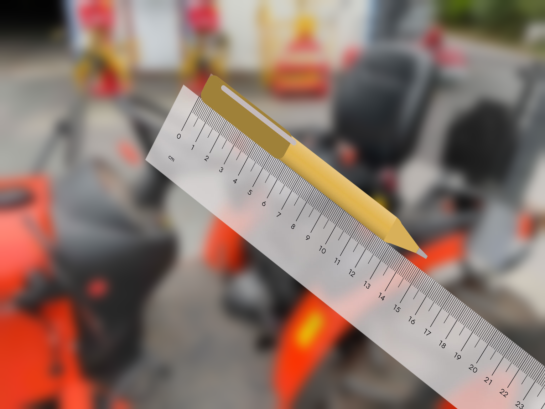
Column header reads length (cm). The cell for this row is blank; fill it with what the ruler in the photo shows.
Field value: 15 cm
